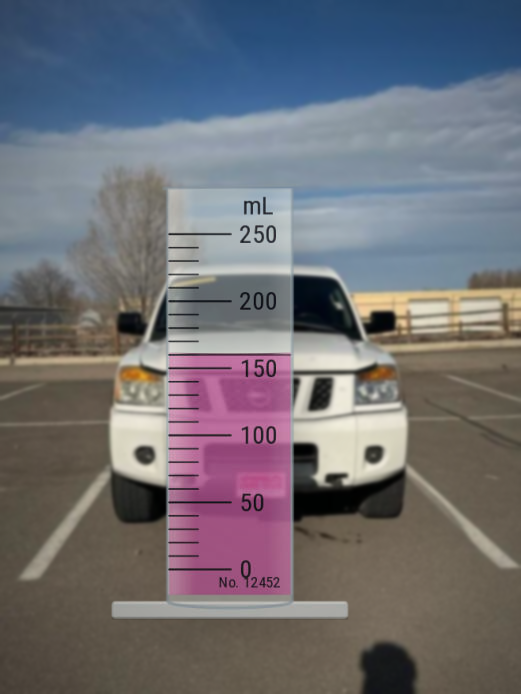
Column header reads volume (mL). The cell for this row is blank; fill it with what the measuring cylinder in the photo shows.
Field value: 160 mL
